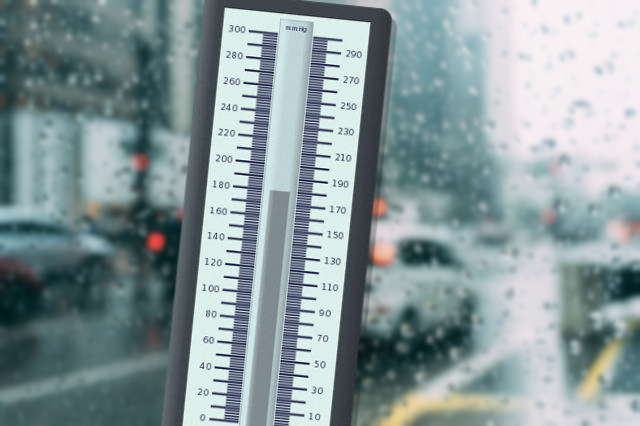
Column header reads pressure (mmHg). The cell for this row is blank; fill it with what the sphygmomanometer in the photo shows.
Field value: 180 mmHg
